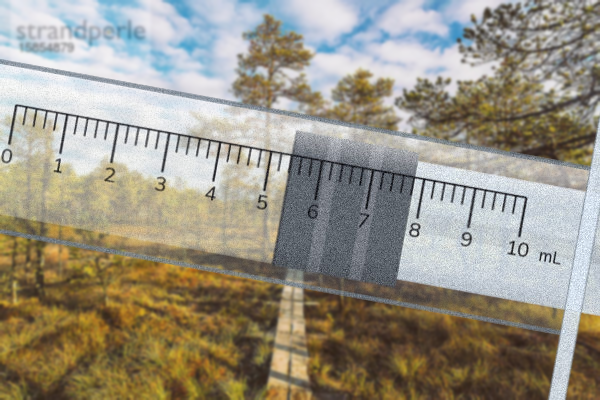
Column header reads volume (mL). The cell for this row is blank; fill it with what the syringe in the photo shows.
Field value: 5.4 mL
